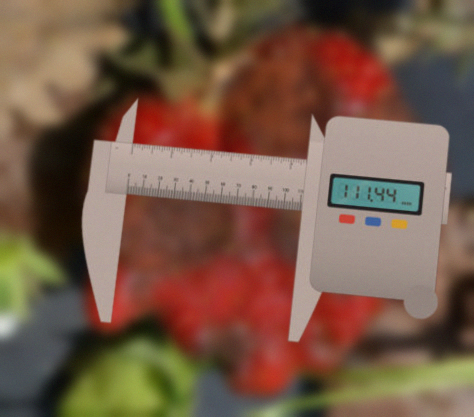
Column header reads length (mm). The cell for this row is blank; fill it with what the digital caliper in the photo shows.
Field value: 111.44 mm
